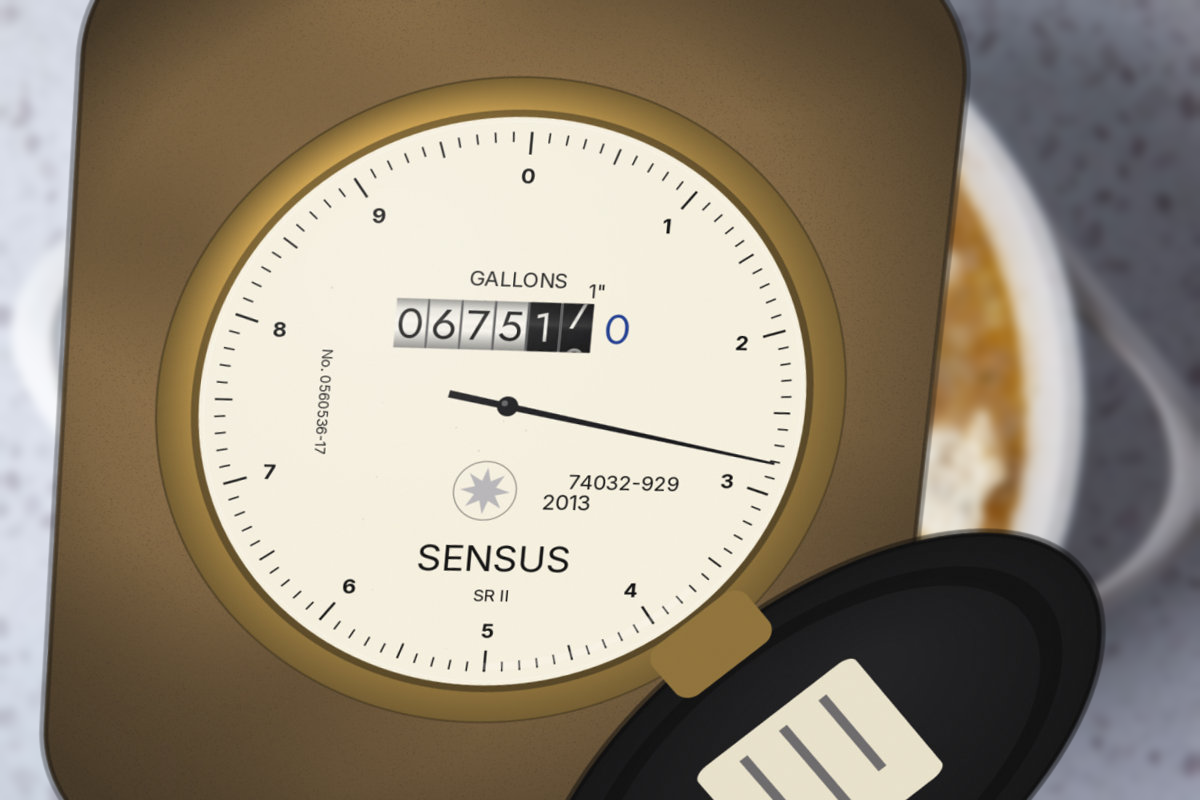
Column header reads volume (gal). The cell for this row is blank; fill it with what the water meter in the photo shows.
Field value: 675172.8 gal
